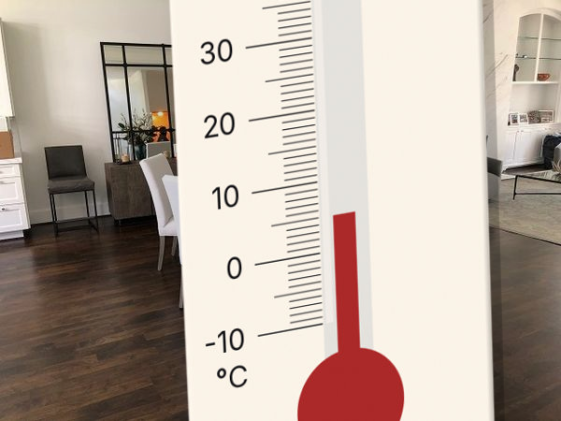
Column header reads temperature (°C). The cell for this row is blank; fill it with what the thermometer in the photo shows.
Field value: 5 °C
